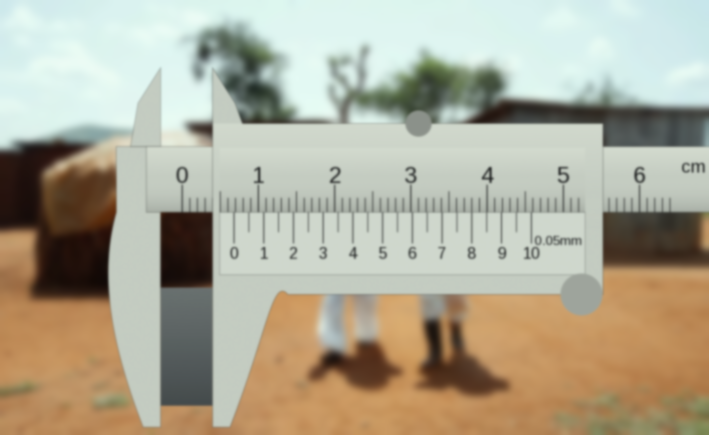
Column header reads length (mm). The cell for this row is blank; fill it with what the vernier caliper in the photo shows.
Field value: 6.8 mm
